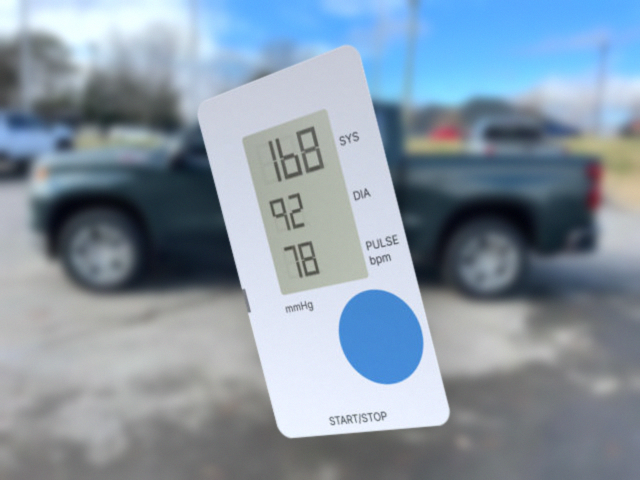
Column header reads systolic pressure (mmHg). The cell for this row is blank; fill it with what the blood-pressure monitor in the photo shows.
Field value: 168 mmHg
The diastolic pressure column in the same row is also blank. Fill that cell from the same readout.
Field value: 92 mmHg
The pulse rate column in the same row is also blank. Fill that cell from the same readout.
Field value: 78 bpm
